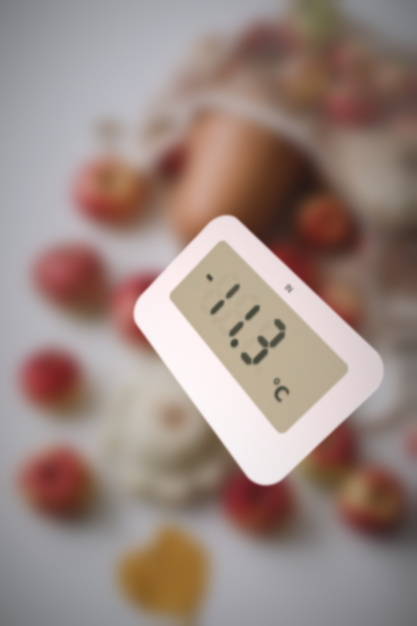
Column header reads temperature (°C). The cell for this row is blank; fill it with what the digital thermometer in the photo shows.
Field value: -11.3 °C
